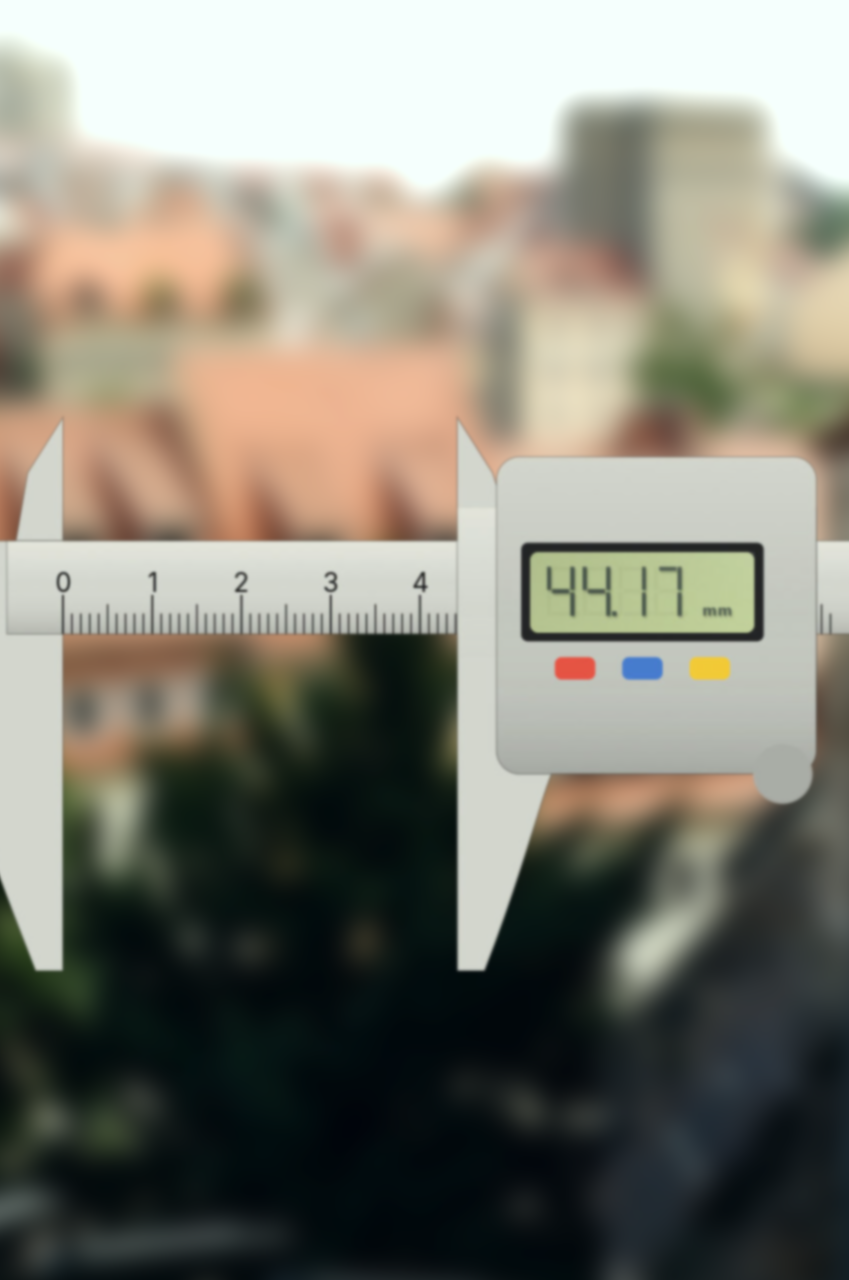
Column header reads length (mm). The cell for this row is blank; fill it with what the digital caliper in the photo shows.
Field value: 44.17 mm
